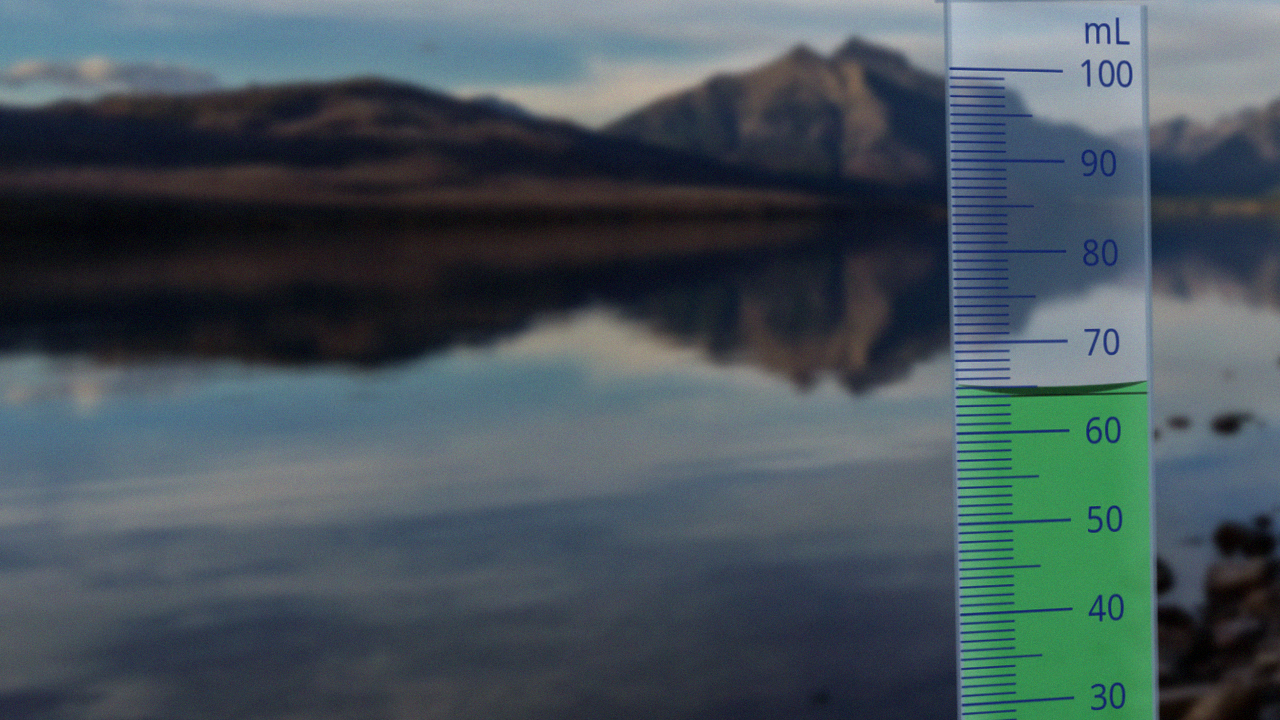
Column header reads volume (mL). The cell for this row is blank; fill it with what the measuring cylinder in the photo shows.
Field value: 64 mL
